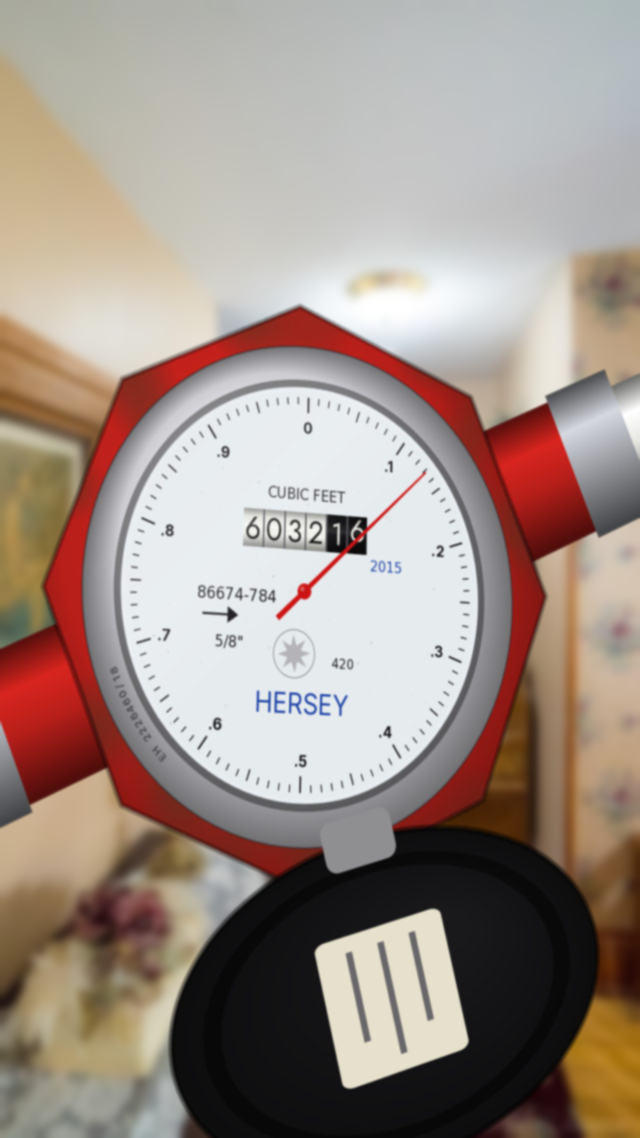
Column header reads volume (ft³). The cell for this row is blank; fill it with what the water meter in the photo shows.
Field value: 603216.13 ft³
